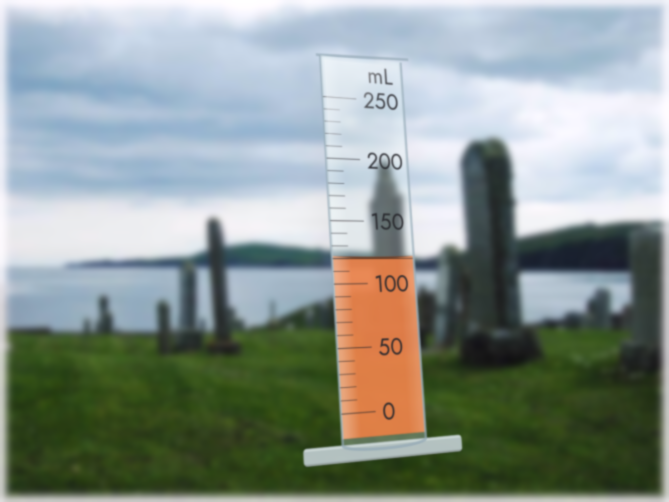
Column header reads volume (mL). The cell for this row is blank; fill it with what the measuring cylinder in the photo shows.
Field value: 120 mL
